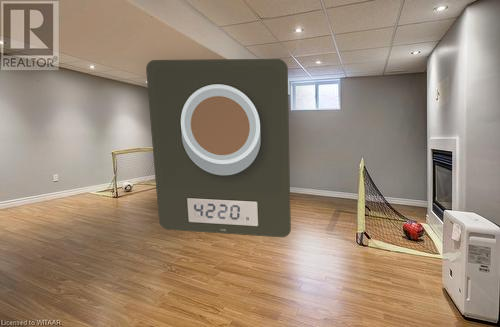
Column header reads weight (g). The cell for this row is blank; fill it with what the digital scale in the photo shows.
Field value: 4220 g
